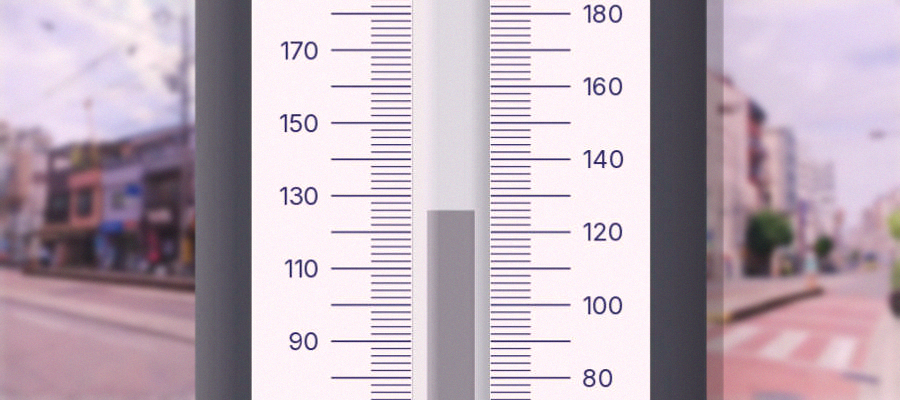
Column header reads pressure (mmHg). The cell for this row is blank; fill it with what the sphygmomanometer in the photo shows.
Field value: 126 mmHg
